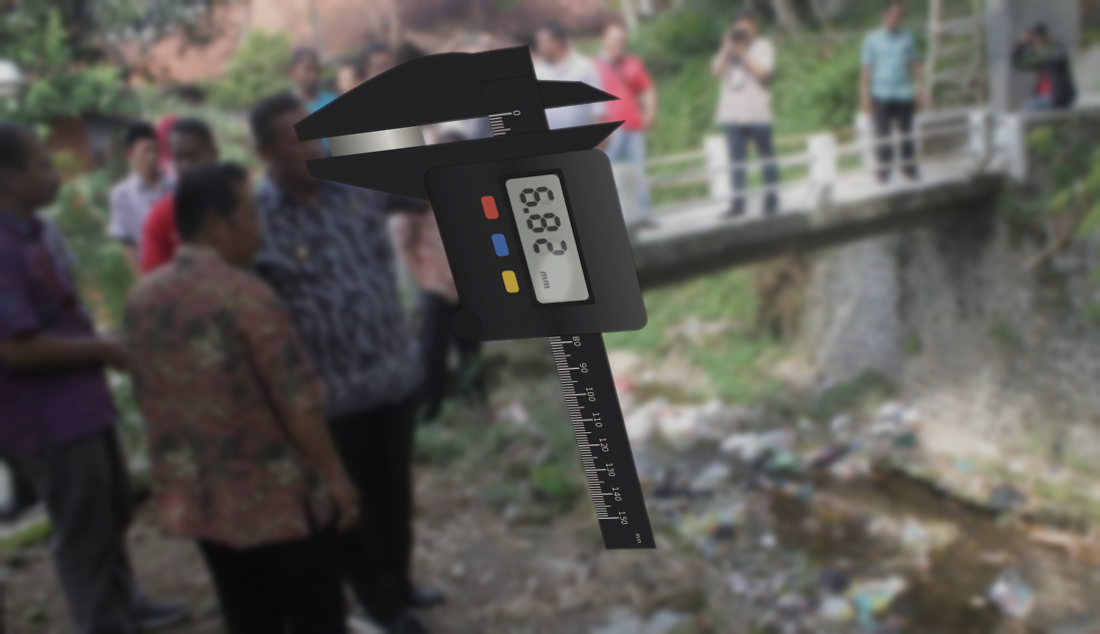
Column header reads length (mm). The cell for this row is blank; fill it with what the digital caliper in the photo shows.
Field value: 6.82 mm
